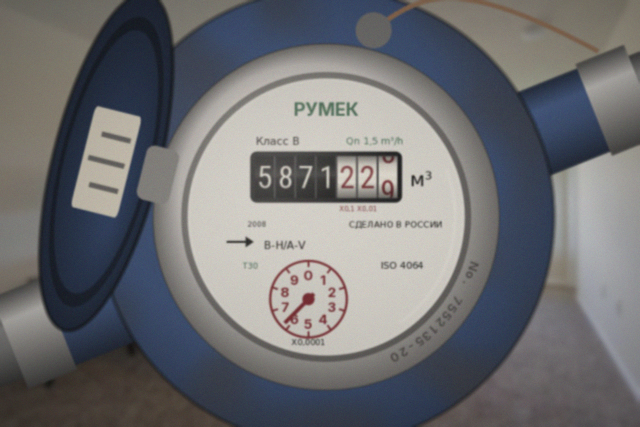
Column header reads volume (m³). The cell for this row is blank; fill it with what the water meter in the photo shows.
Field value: 5871.2286 m³
